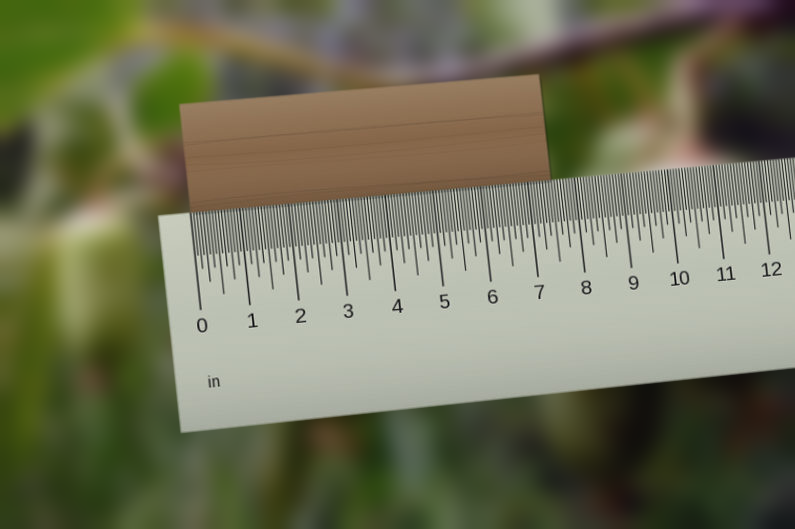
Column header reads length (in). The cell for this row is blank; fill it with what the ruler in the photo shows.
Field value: 7.5 in
